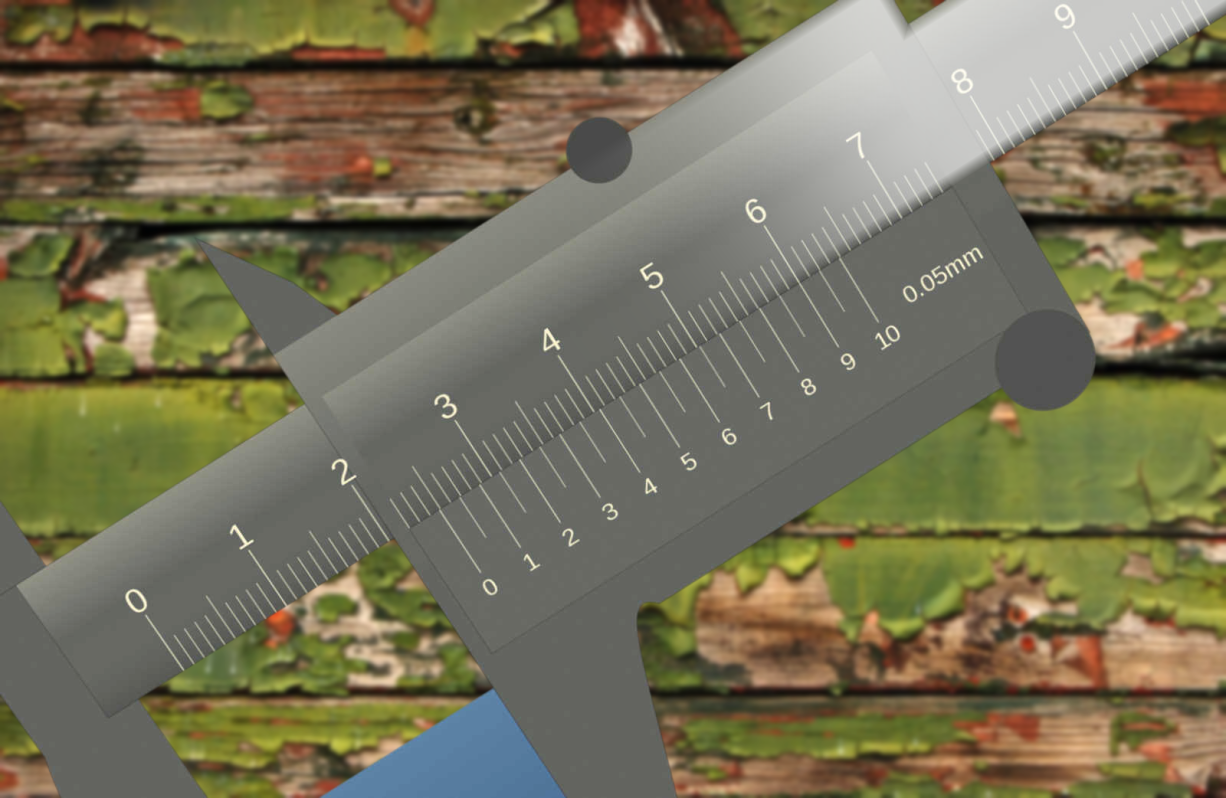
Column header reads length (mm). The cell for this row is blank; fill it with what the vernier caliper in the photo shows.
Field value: 24.9 mm
